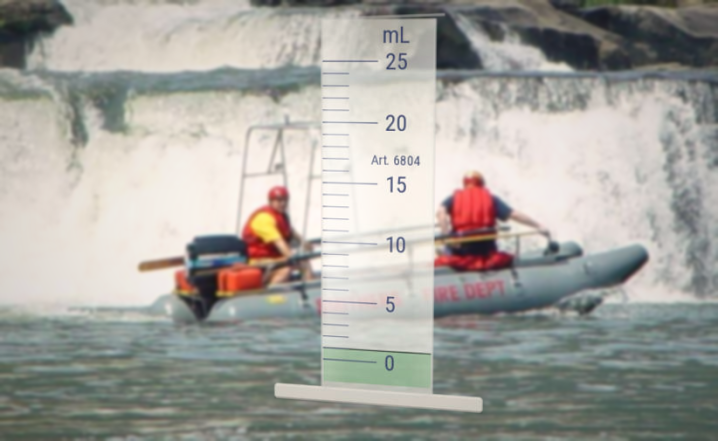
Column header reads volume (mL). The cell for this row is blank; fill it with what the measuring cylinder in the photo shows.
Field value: 1 mL
